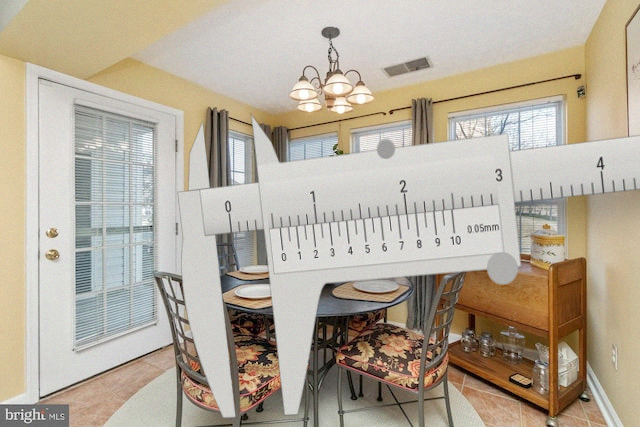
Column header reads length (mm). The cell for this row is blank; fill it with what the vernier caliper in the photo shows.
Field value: 5.8 mm
